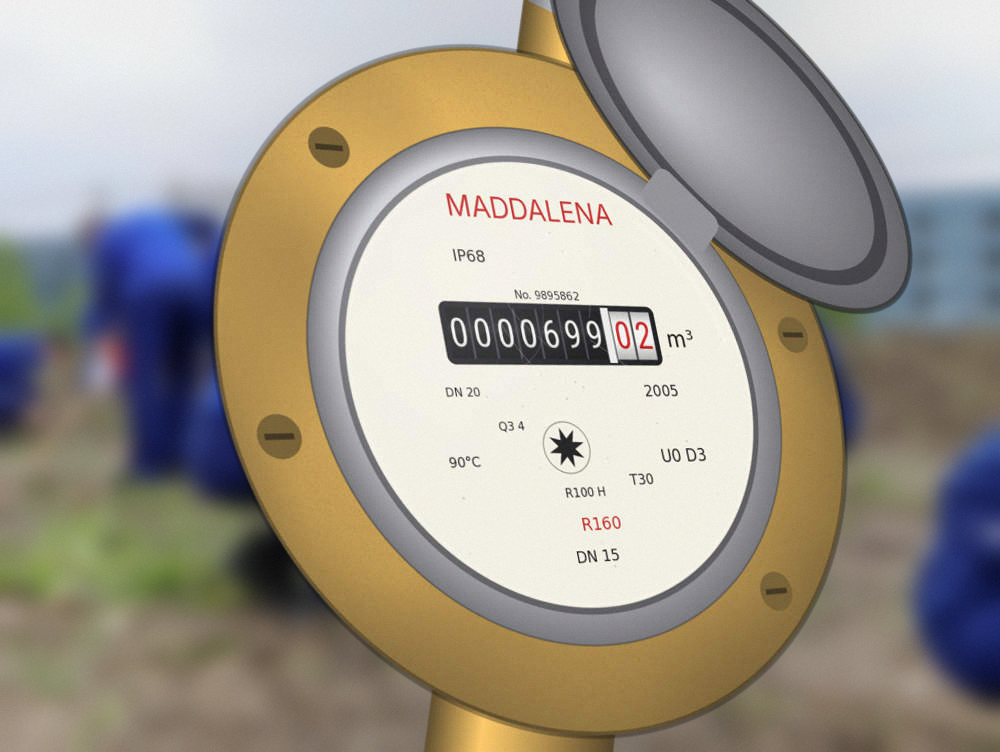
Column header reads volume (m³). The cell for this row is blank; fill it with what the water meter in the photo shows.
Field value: 699.02 m³
